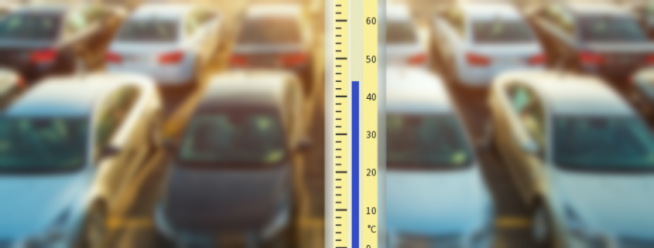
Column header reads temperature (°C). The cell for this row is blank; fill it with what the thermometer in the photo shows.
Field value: 44 °C
